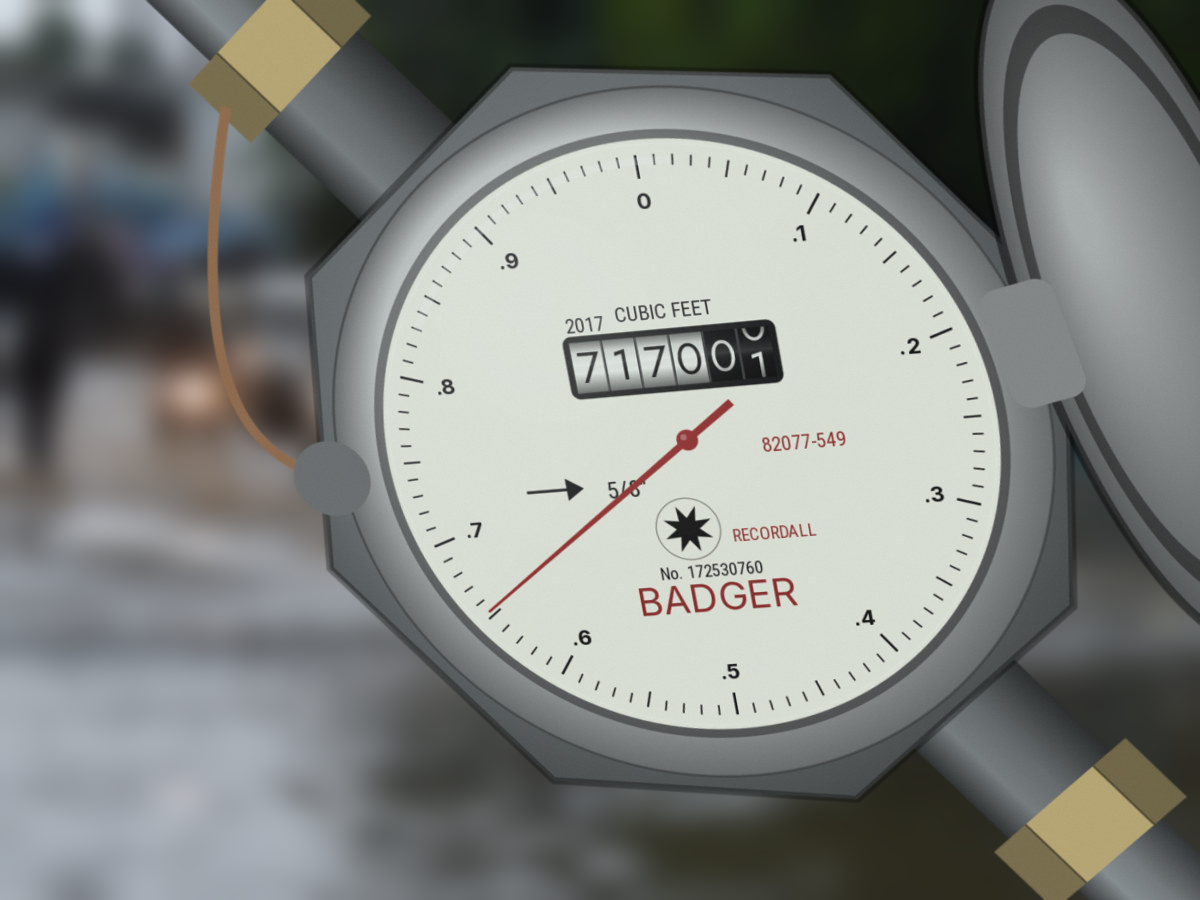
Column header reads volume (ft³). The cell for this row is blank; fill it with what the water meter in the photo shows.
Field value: 717000.65 ft³
